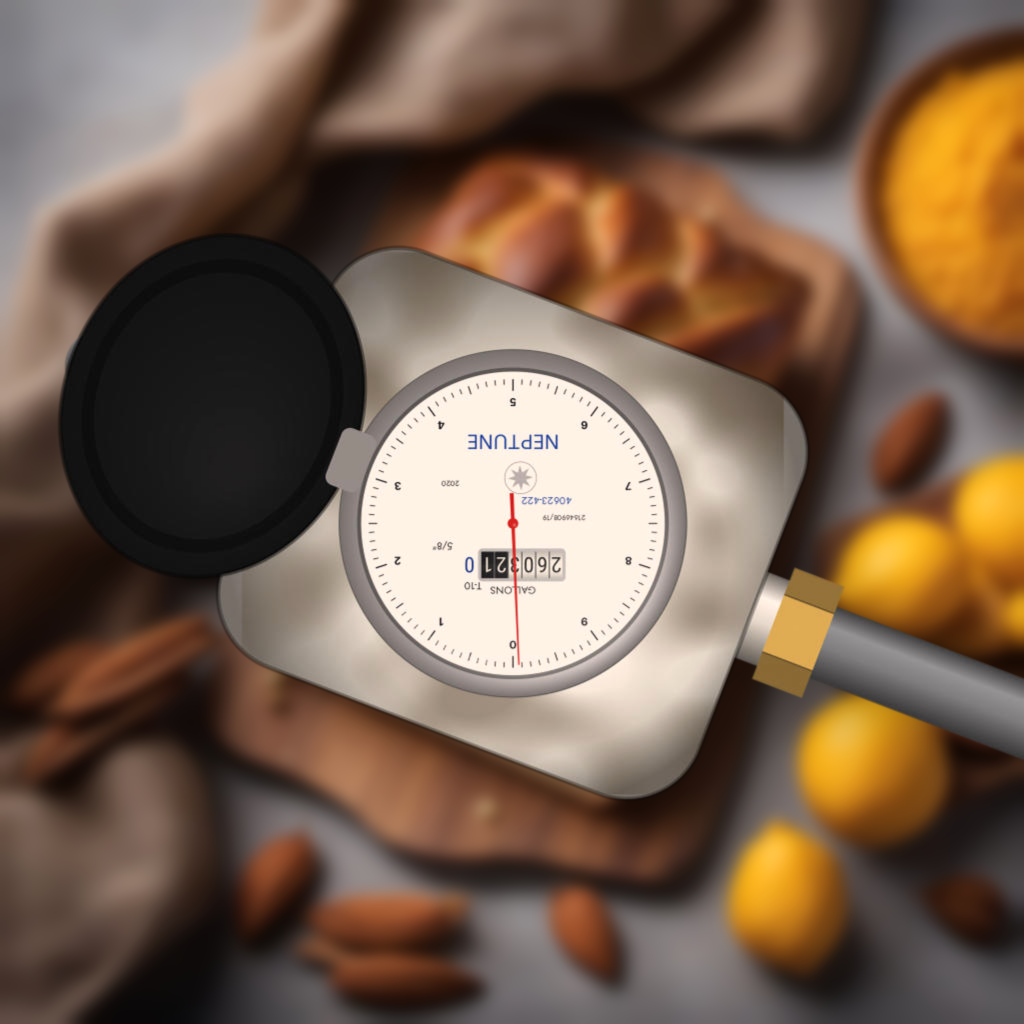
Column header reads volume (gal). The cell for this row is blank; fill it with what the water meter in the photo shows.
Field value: 2603209.9 gal
